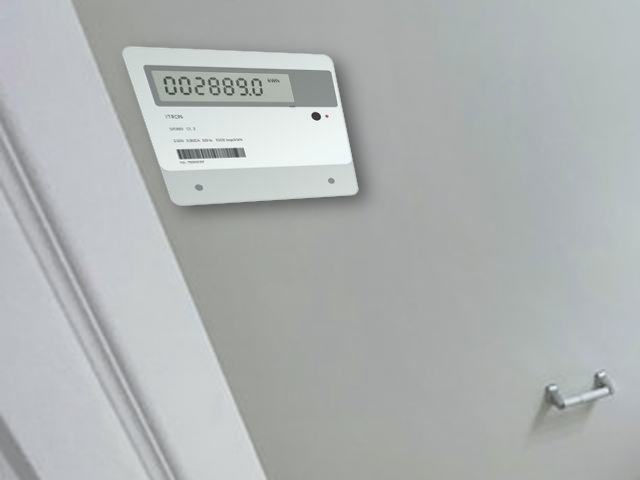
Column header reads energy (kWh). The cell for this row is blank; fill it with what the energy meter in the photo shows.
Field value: 2889.0 kWh
